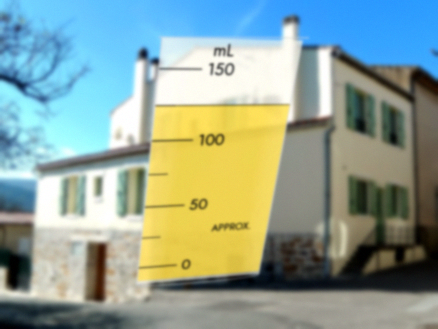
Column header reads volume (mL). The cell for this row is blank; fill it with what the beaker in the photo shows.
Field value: 125 mL
